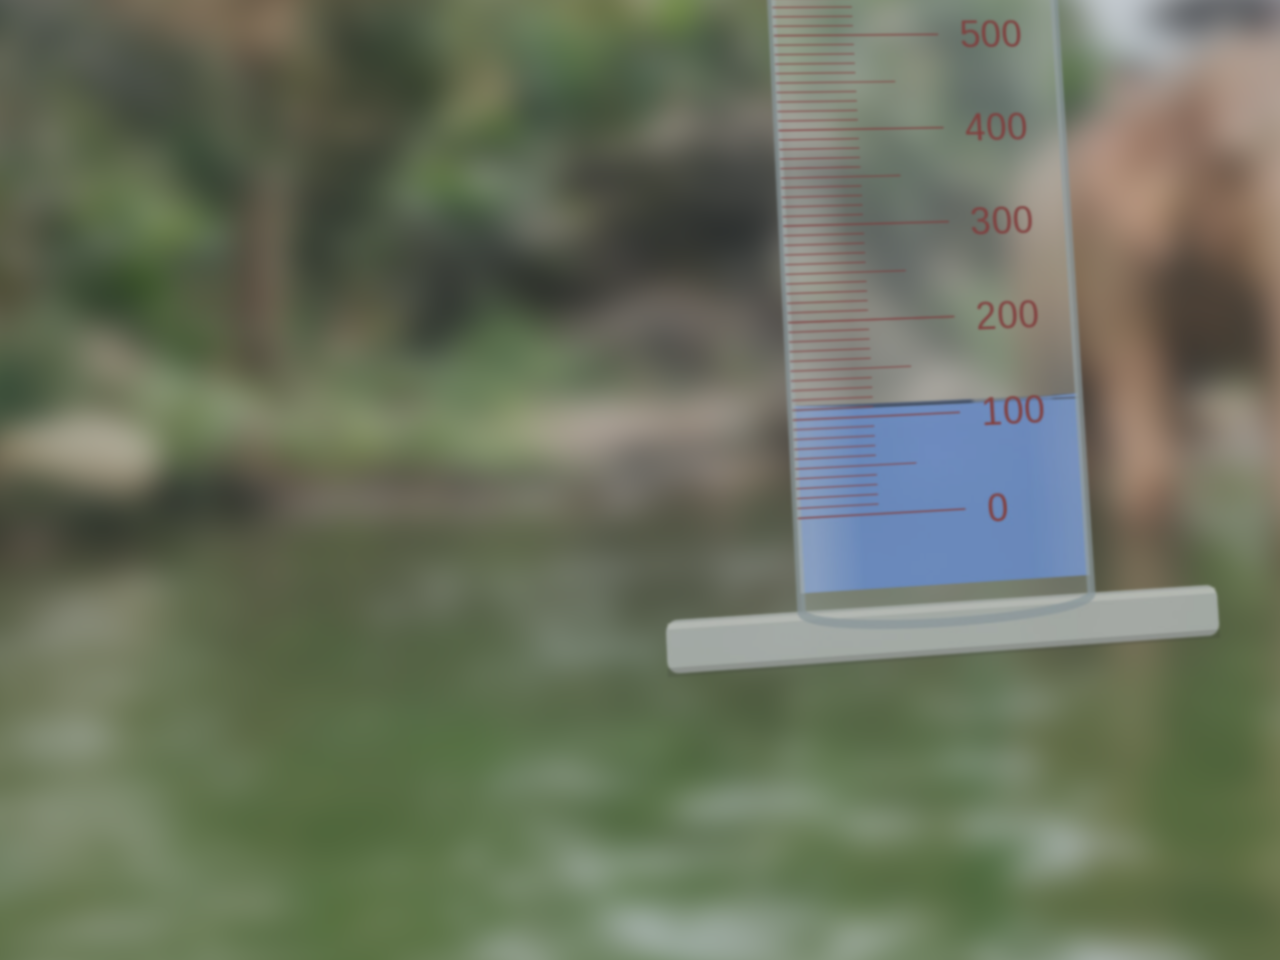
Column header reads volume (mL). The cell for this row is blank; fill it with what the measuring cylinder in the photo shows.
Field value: 110 mL
